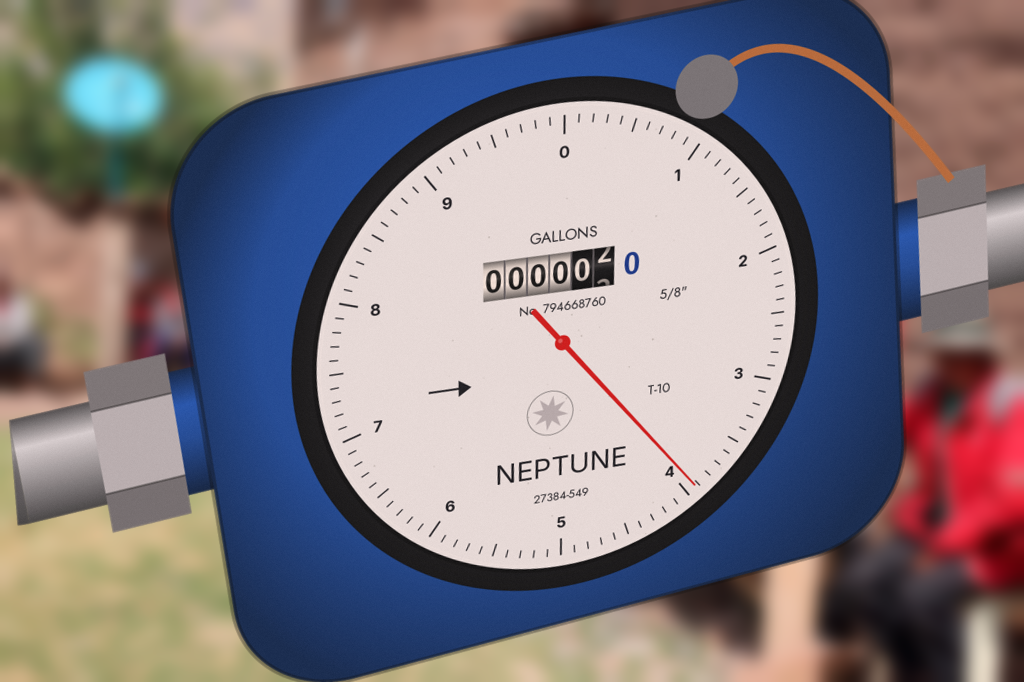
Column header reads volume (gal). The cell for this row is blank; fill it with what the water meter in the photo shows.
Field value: 23.9 gal
